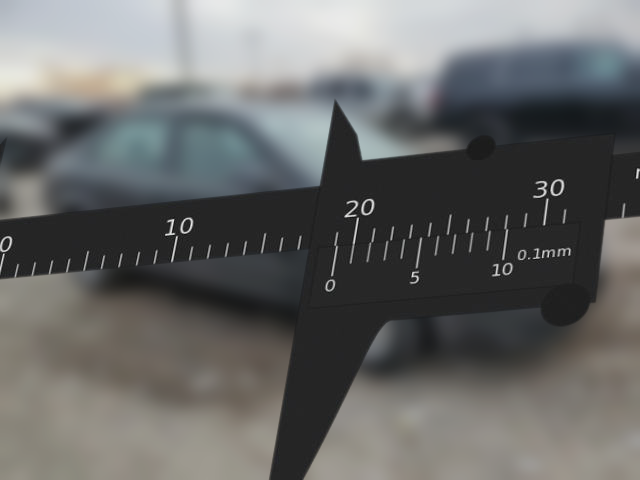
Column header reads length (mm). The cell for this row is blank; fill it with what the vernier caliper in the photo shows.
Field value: 19.1 mm
